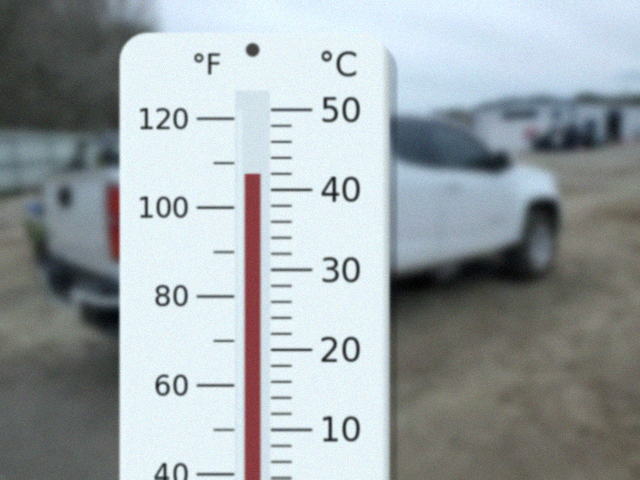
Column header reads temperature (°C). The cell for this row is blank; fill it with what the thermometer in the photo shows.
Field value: 42 °C
